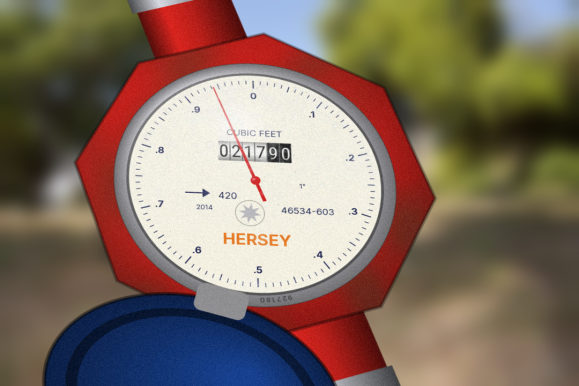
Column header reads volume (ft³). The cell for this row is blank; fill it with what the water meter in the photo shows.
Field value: 21789.94 ft³
